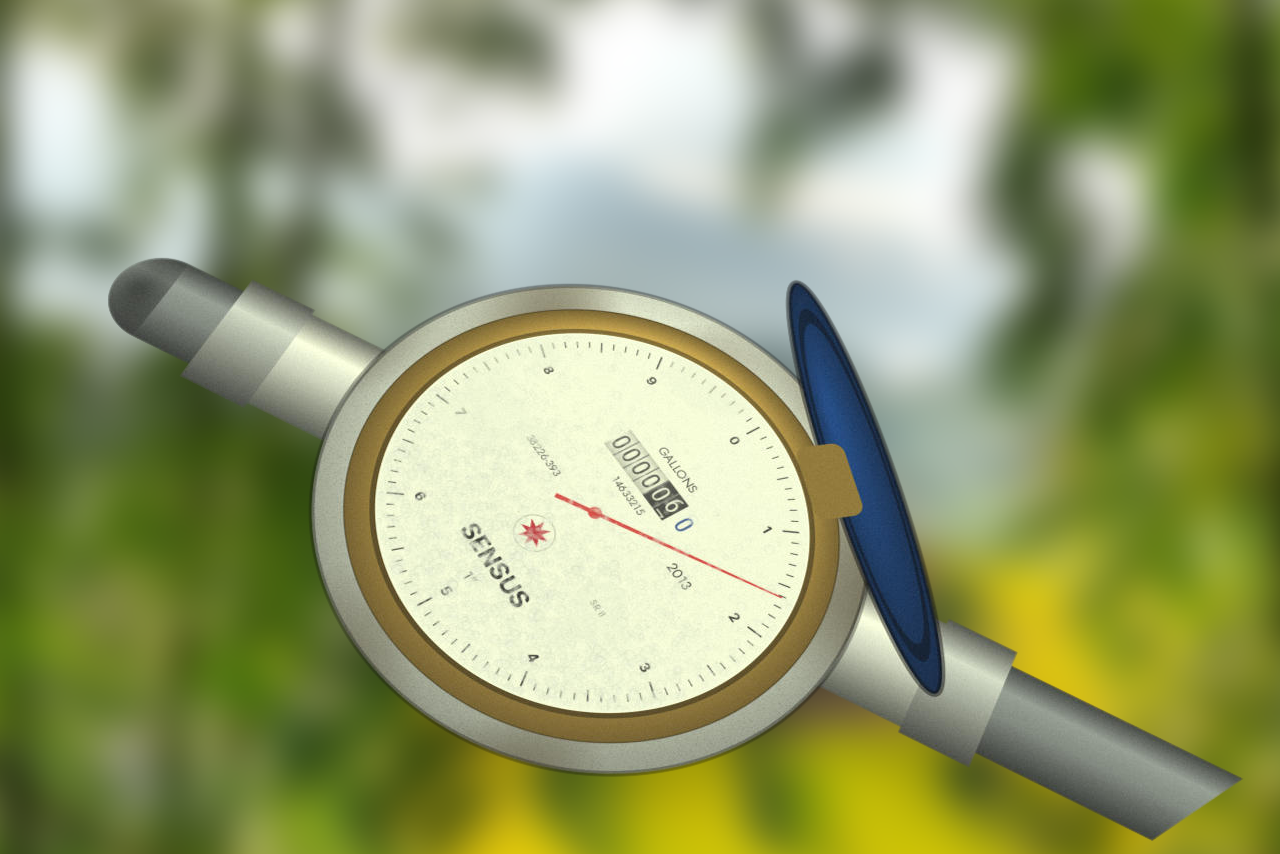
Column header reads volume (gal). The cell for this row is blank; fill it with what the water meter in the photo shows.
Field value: 61.6 gal
